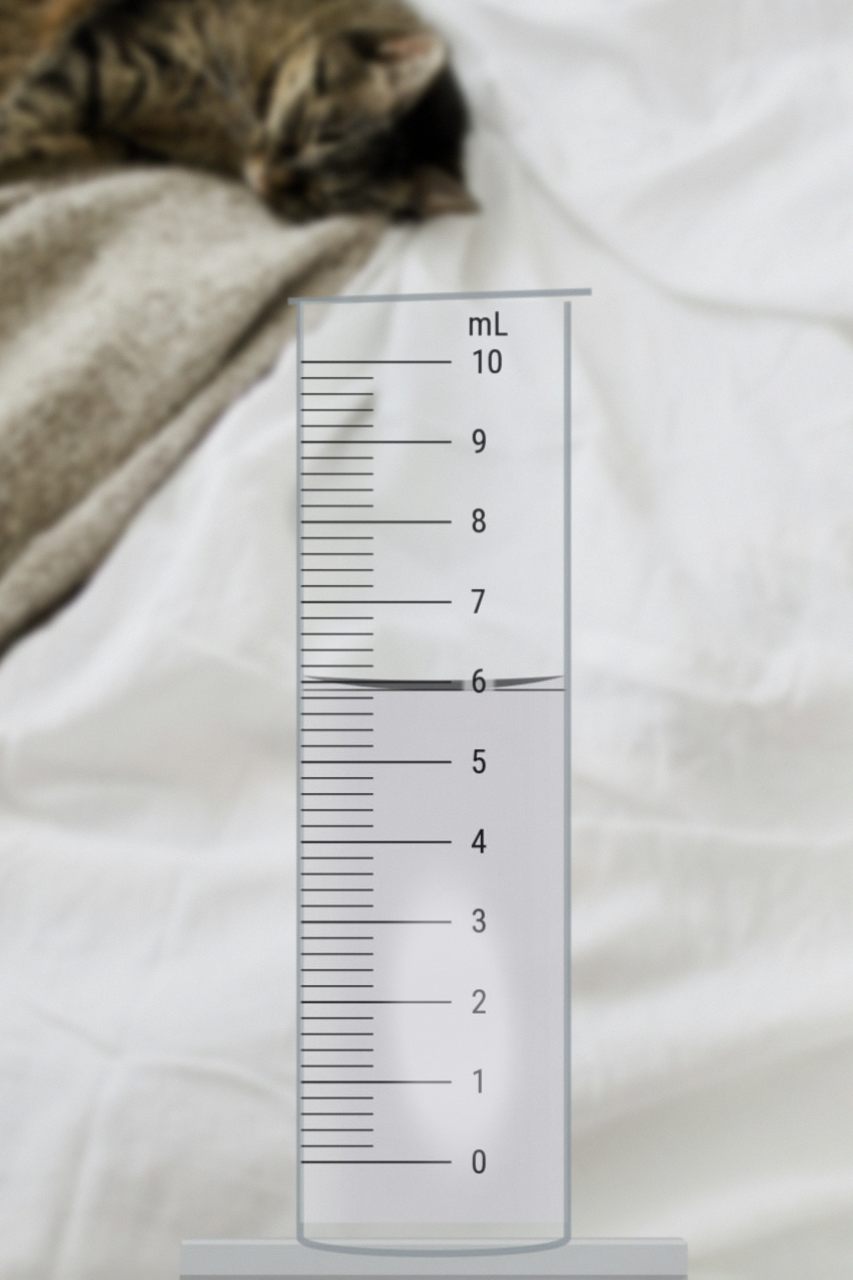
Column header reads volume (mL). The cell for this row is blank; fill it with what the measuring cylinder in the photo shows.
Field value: 5.9 mL
